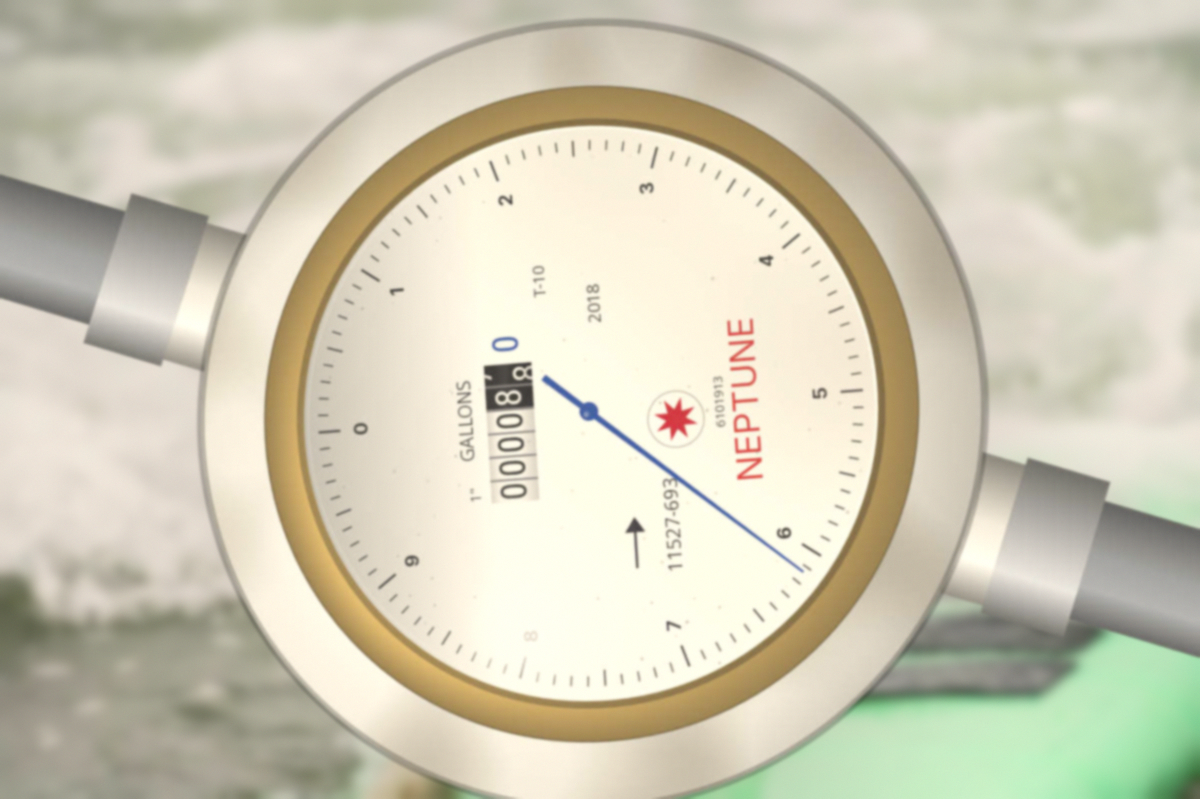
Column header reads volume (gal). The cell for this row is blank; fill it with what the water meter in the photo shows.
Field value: 876.1 gal
